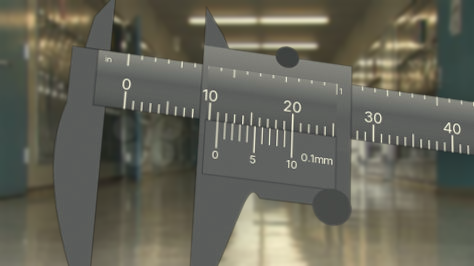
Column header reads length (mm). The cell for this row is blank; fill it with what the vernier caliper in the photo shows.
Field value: 11.0 mm
